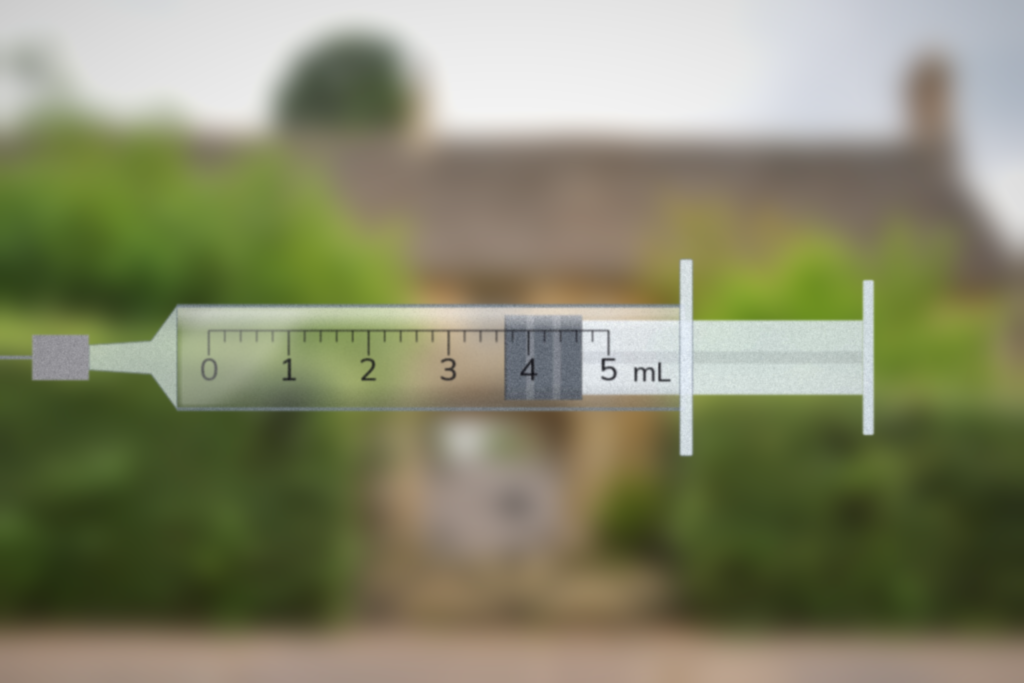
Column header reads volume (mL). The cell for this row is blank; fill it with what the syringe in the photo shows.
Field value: 3.7 mL
